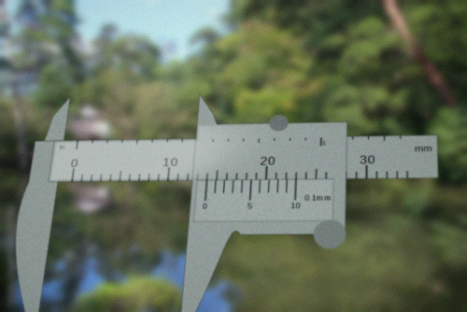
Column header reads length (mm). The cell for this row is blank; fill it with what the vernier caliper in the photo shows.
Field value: 14.0 mm
